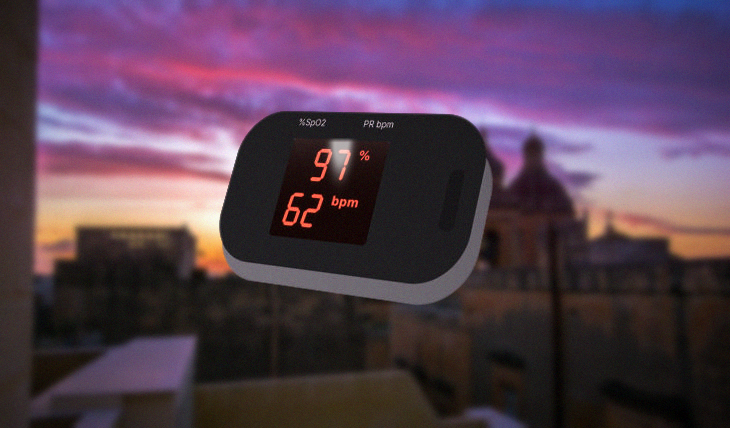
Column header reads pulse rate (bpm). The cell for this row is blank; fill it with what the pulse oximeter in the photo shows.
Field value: 62 bpm
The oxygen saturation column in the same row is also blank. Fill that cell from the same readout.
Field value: 97 %
